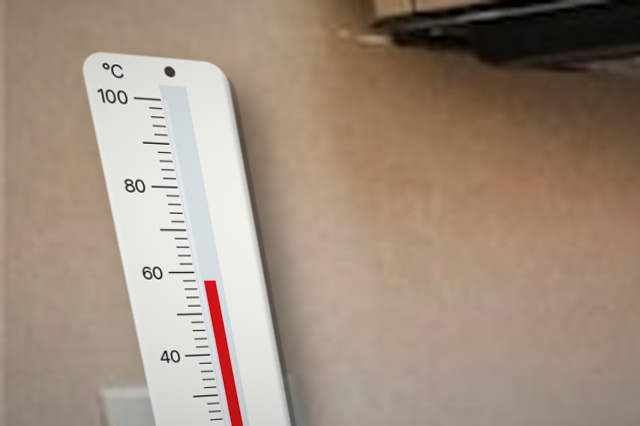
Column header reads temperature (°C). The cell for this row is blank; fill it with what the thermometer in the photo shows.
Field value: 58 °C
